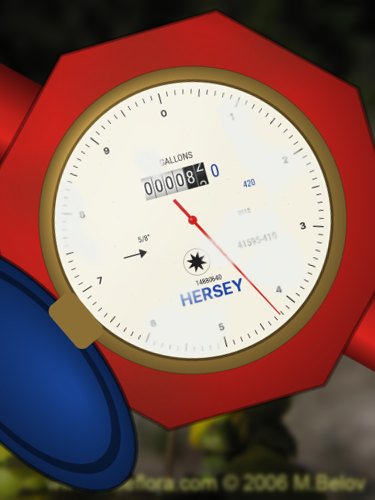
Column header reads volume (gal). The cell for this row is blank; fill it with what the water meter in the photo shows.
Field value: 824.2 gal
